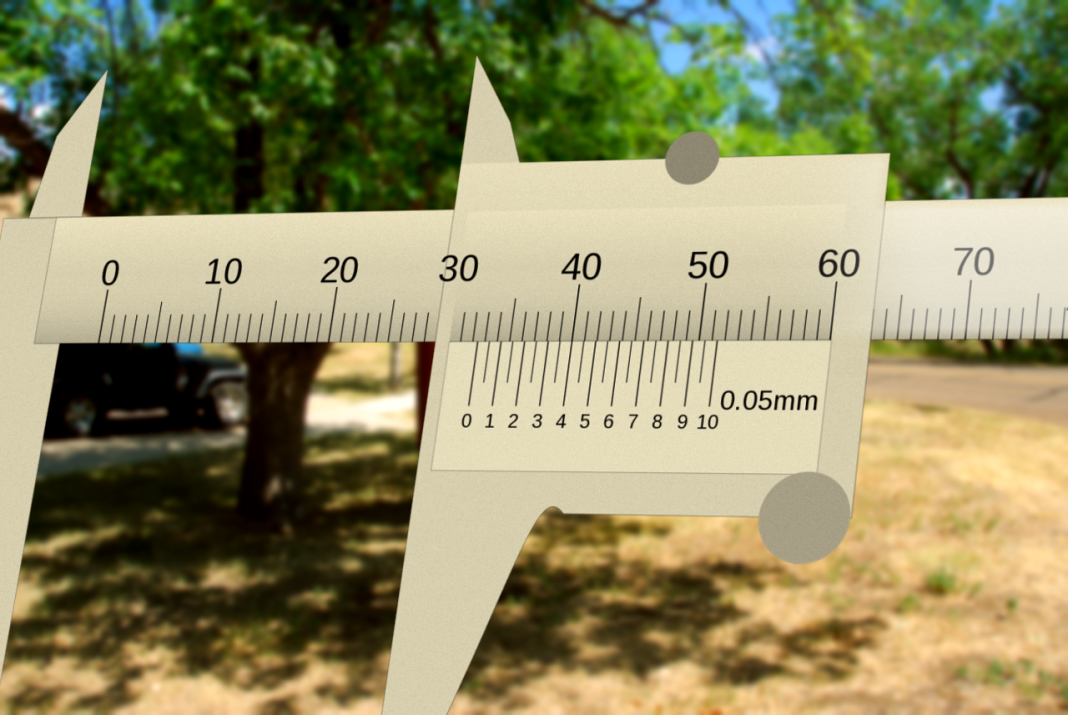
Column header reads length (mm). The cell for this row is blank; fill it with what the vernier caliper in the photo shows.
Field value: 32.4 mm
